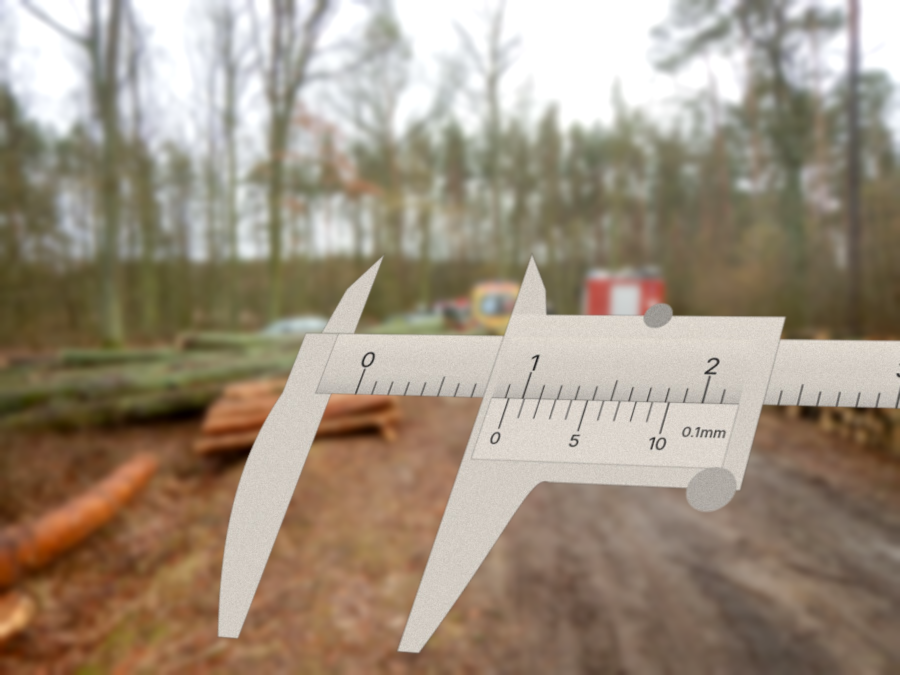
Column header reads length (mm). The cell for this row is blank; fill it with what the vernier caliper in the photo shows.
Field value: 9.2 mm
